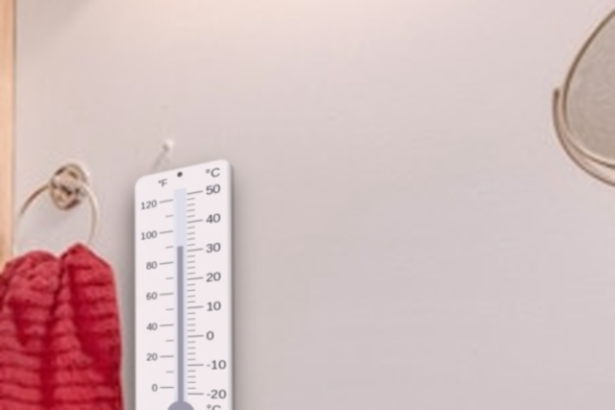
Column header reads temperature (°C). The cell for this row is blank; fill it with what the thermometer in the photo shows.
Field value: 32 °C
